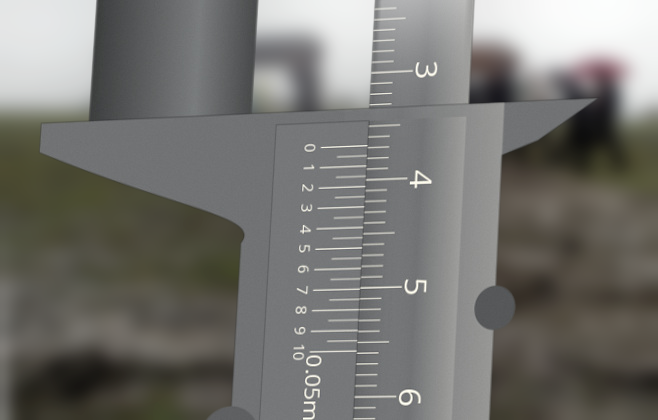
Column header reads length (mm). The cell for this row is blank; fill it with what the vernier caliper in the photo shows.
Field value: 36.8 mm
